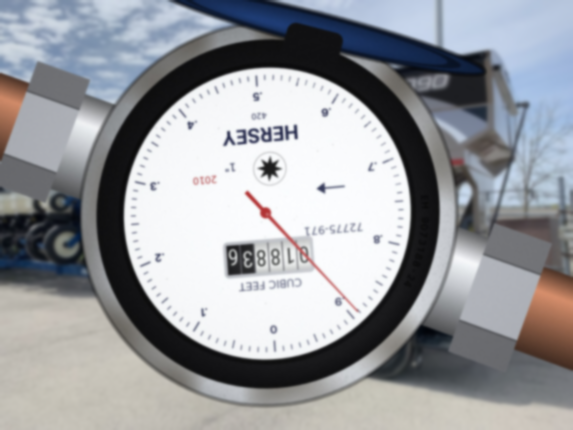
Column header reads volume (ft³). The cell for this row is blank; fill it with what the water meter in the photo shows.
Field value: 18835.89 ft³
